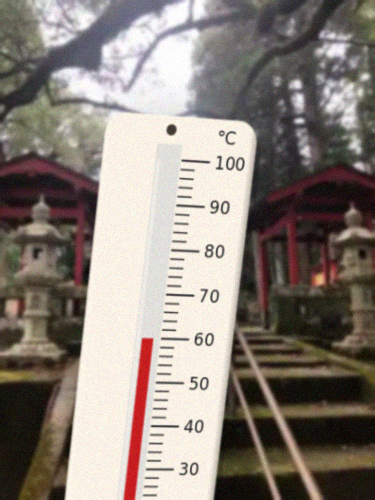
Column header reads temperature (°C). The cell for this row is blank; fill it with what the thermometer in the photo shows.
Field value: 60 °C
